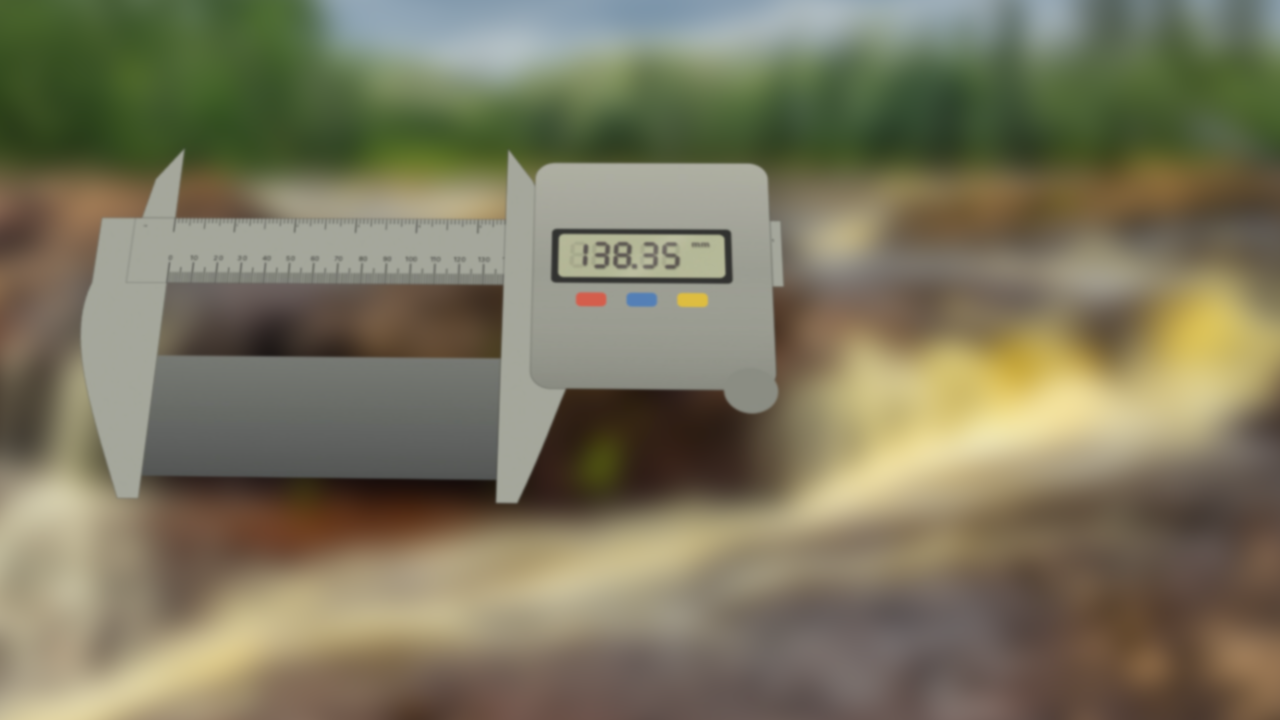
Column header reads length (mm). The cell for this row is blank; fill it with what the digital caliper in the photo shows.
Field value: 138.35 mm
